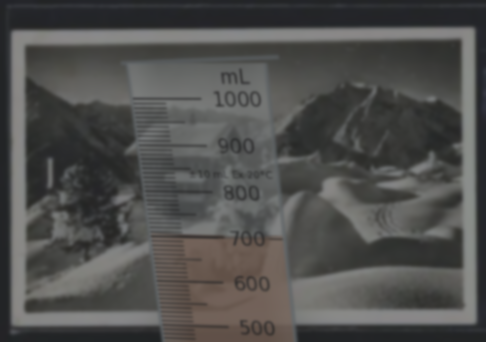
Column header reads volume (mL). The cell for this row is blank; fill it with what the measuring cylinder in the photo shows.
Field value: 700 mL
